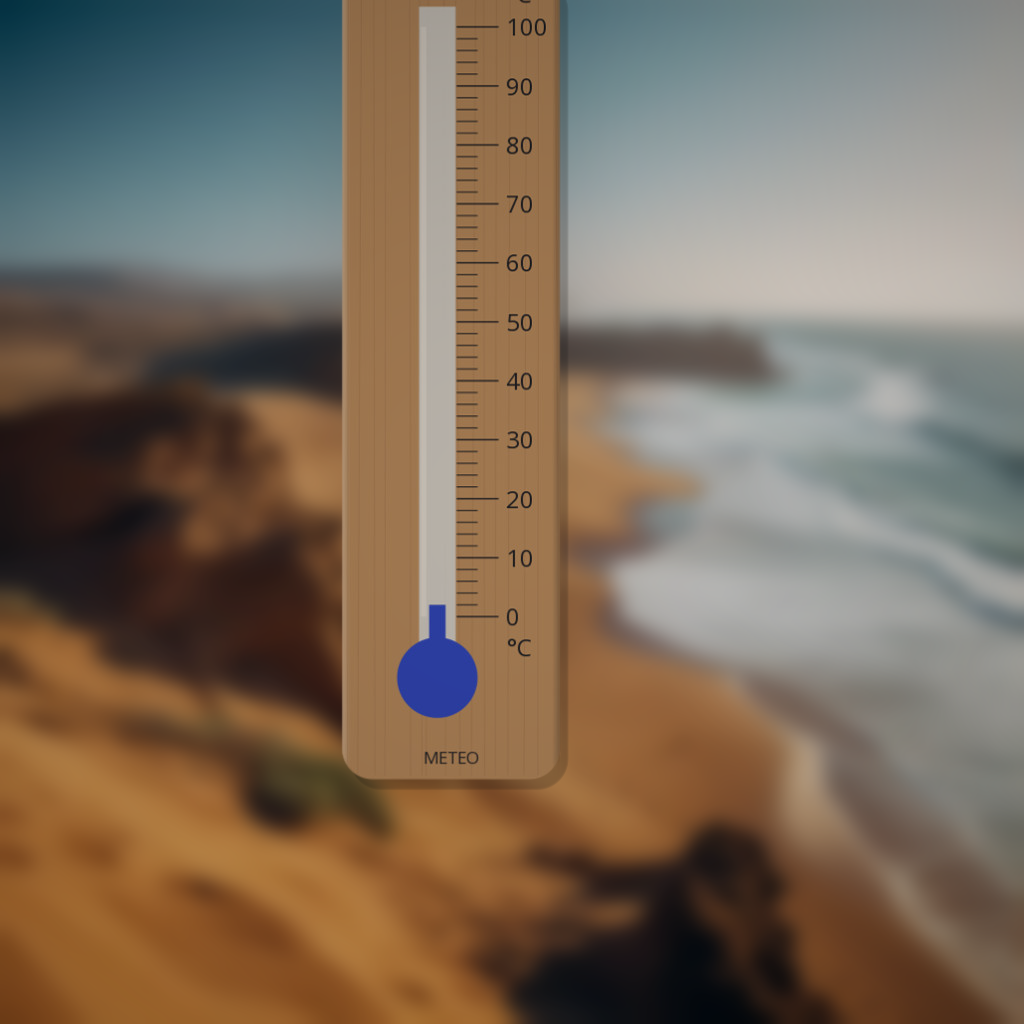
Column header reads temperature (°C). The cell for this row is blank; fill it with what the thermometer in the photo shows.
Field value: 2 °C
